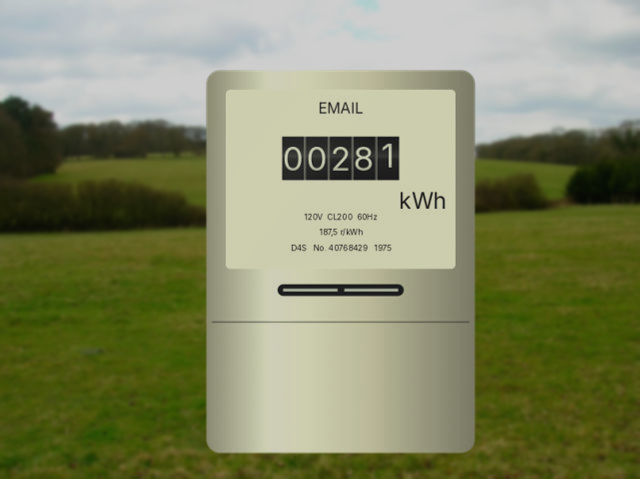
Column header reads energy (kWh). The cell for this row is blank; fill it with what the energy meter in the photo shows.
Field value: 281 kWh
